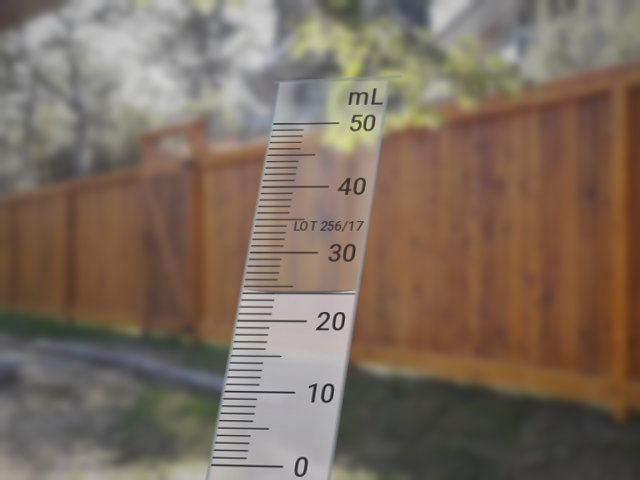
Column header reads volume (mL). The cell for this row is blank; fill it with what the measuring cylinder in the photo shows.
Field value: 24 mL
